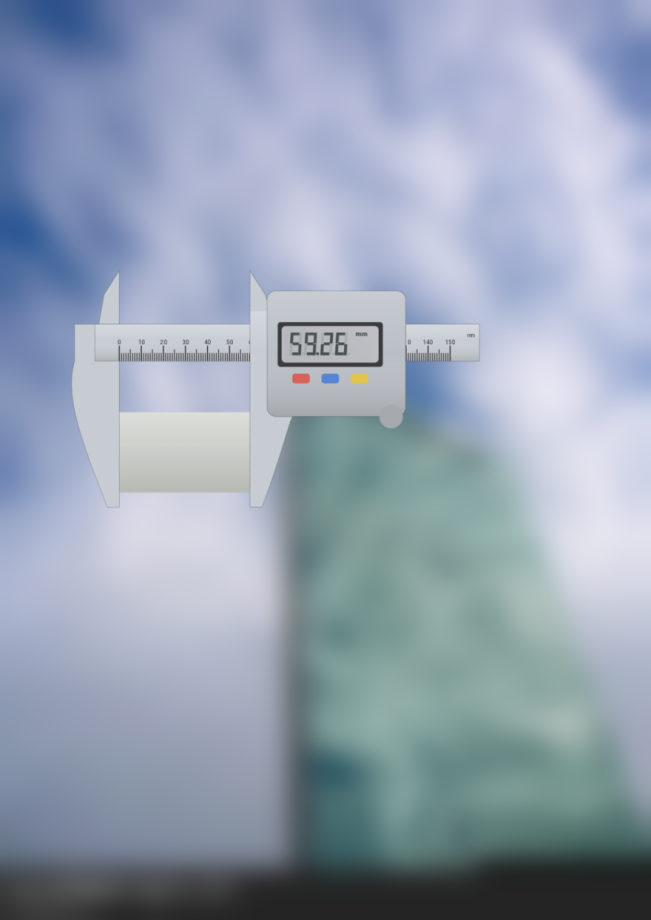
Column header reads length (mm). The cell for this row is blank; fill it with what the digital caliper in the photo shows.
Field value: 59.26 mm
